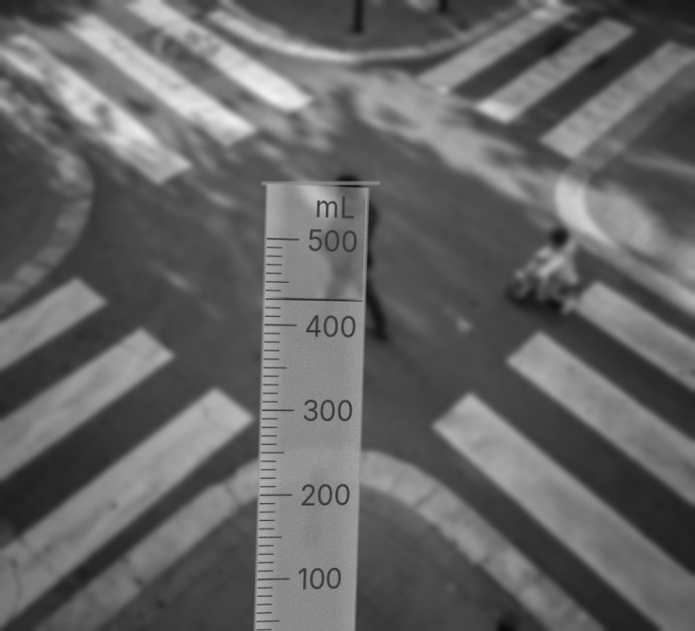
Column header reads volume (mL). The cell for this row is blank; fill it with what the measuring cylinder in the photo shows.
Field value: 430 mL
